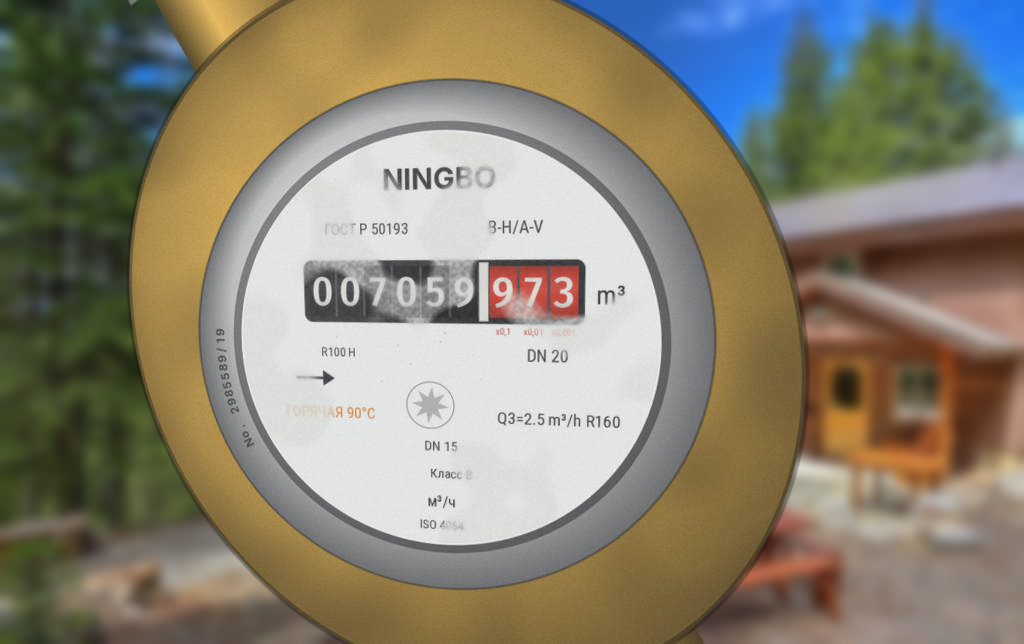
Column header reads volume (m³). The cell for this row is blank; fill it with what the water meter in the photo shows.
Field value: 7059.973 m³
